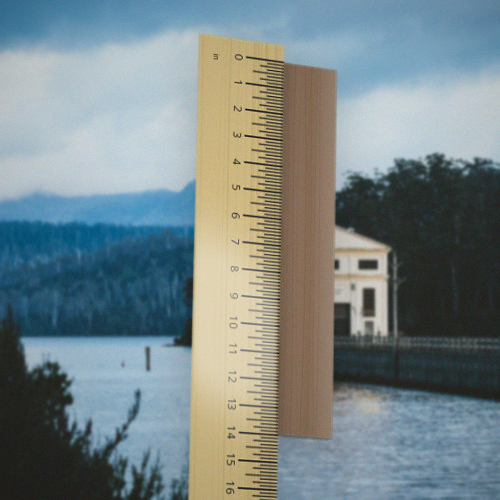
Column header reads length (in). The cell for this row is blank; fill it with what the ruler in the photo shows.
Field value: 14 in
